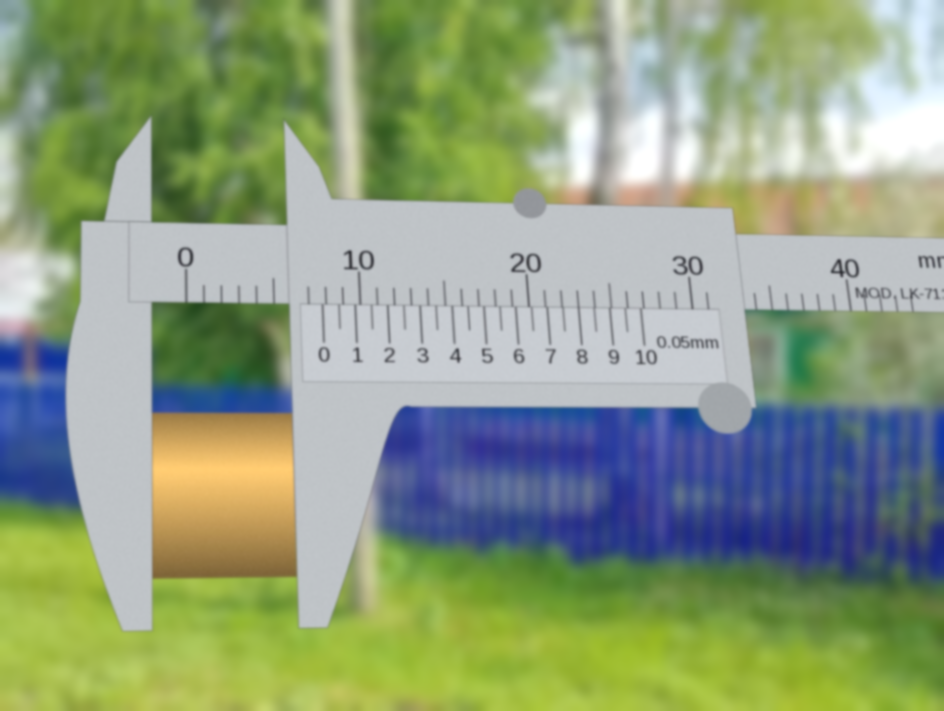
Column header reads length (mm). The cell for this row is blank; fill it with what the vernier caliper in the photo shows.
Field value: 7.8 mm
